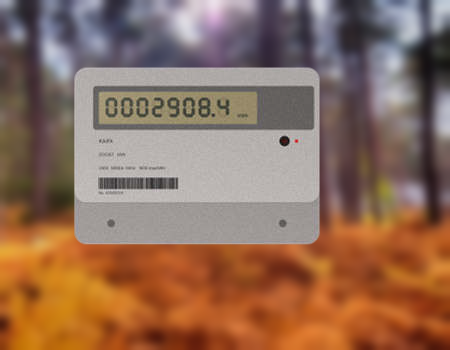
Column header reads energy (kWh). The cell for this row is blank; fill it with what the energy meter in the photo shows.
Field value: 2908.4 kWh
